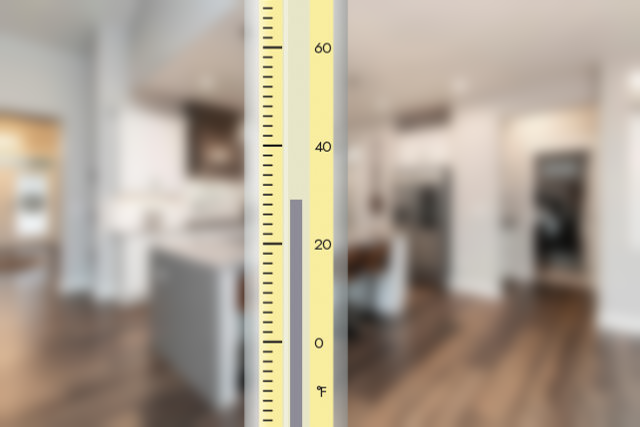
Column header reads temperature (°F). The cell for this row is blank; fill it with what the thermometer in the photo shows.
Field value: 29 °F
